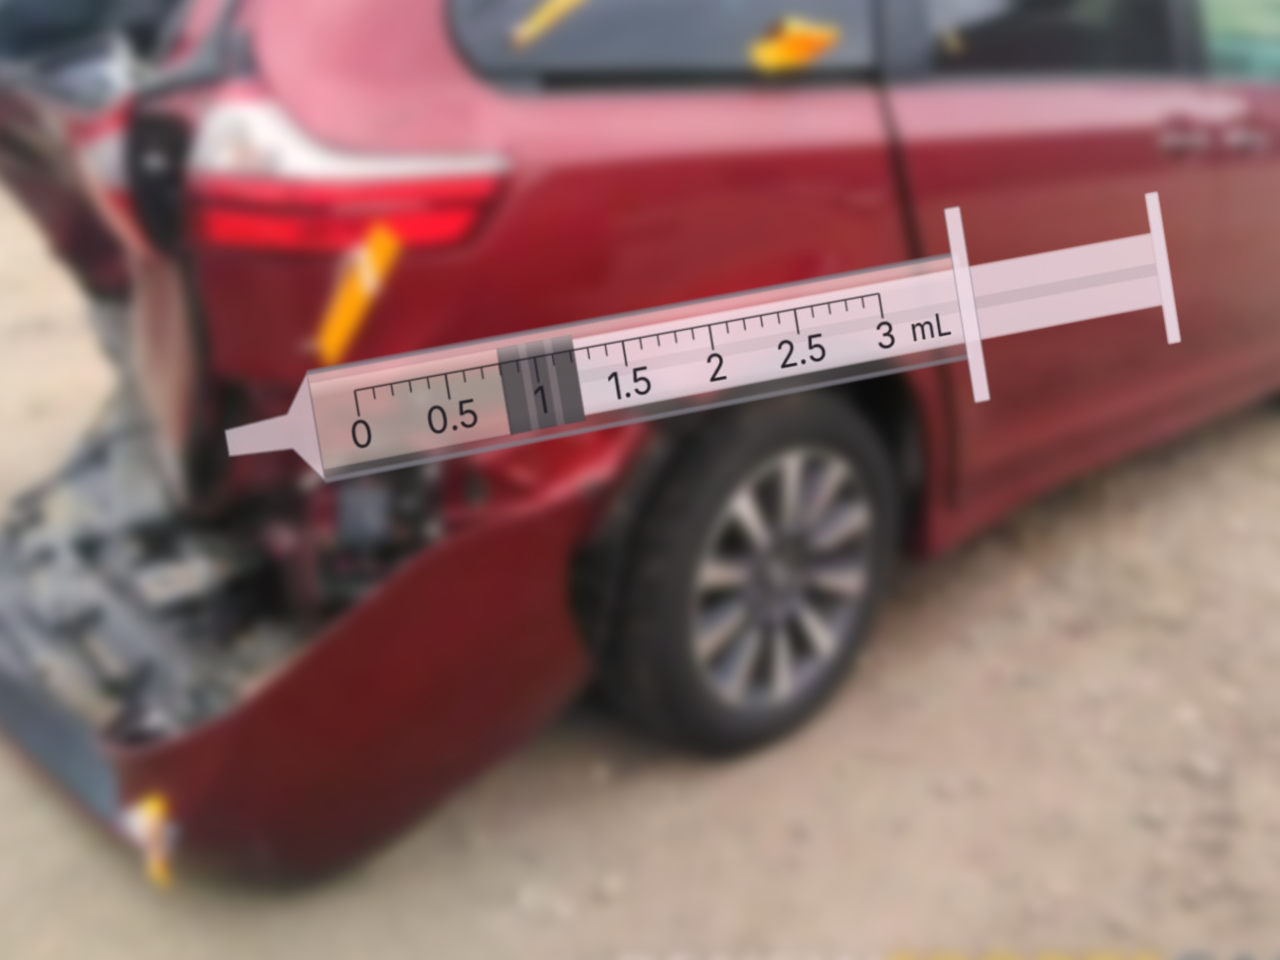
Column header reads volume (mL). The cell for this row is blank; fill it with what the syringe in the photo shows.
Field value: 0.8 mL
